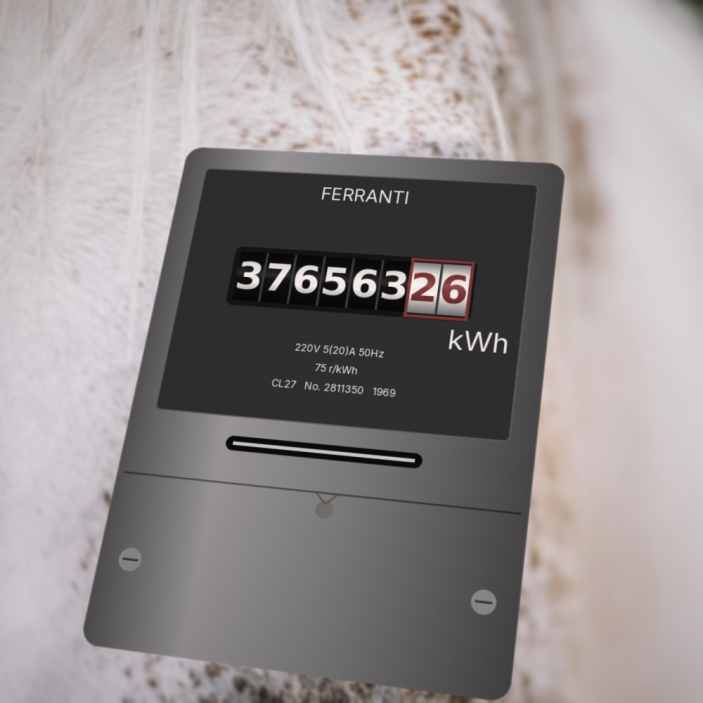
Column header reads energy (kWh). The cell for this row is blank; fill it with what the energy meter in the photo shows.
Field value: 376563.26 kWh
